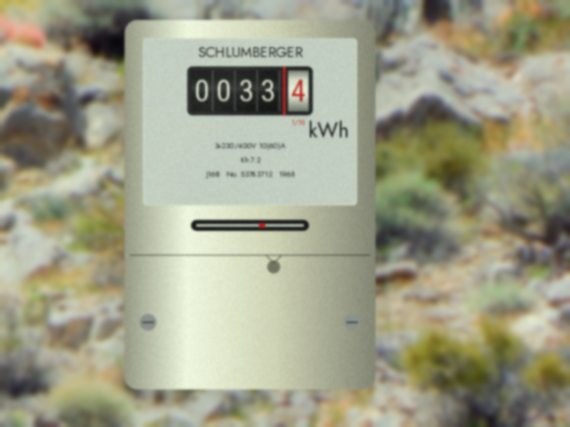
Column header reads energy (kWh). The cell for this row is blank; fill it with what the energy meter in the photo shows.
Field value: 33.4 kWh
